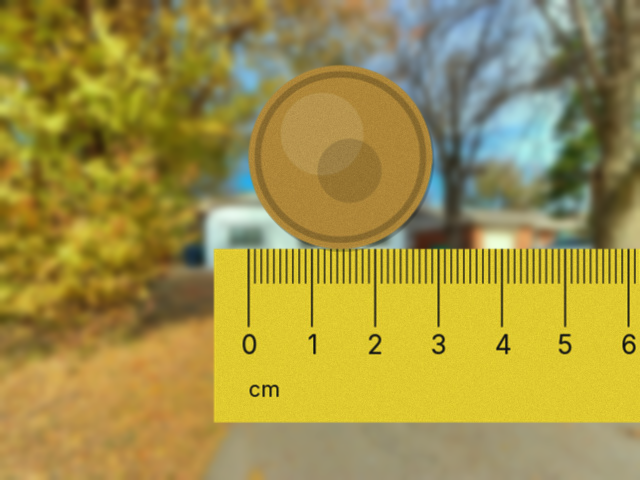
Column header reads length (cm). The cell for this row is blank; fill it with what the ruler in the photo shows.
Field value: 2.9 cm
